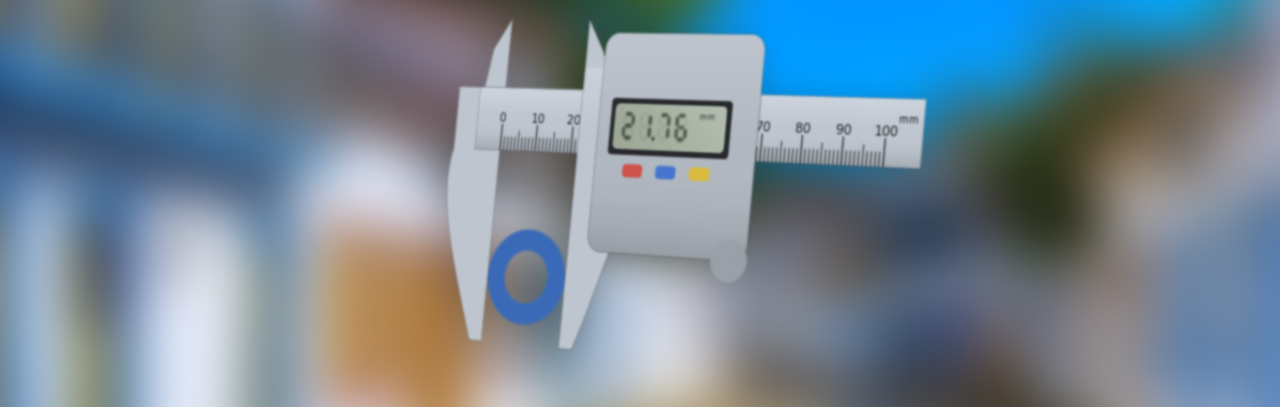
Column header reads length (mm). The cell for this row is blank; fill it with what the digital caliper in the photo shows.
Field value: 21.76 mm
